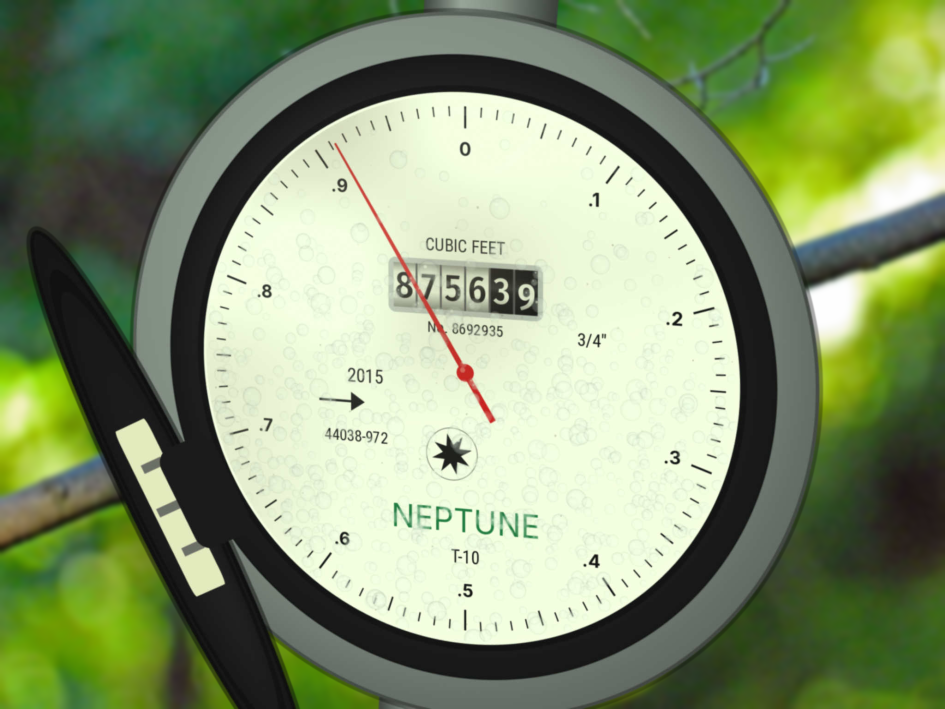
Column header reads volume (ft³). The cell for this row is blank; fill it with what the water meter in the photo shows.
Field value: 875638.91 ft³
